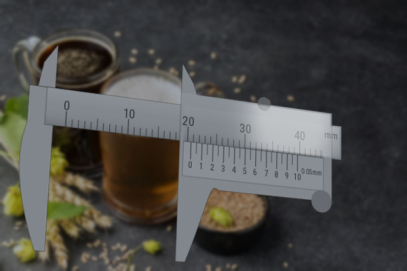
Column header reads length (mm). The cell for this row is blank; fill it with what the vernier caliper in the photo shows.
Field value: 20.6 mm
